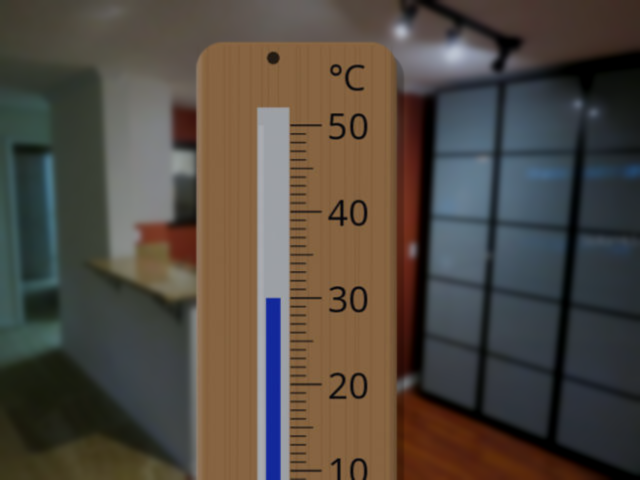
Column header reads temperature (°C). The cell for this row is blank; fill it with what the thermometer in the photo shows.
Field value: 30 °C
